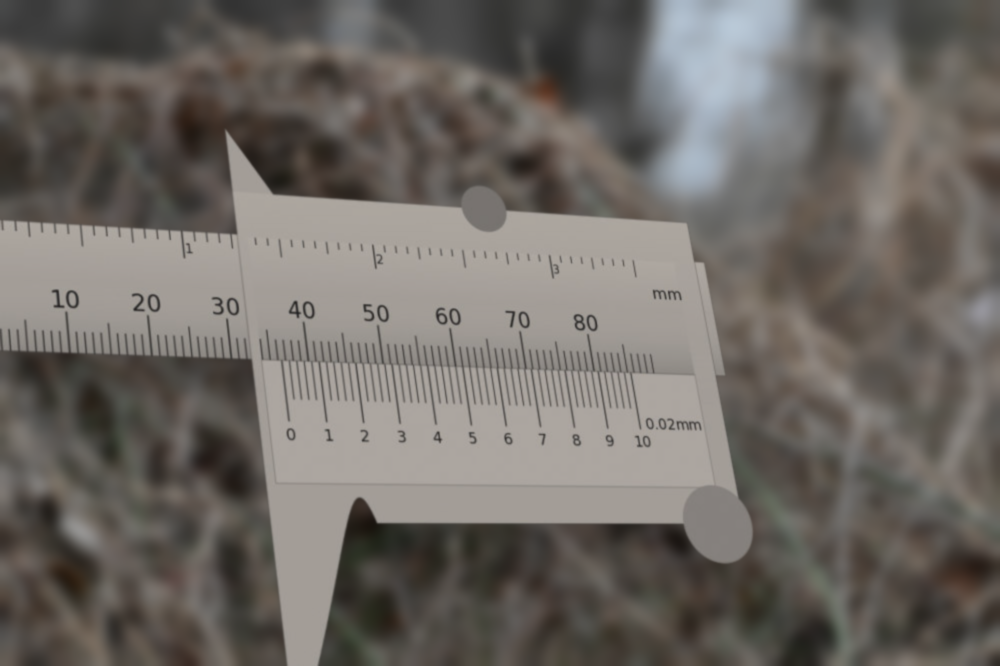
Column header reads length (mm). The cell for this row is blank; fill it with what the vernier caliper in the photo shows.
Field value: 36.5 mm
